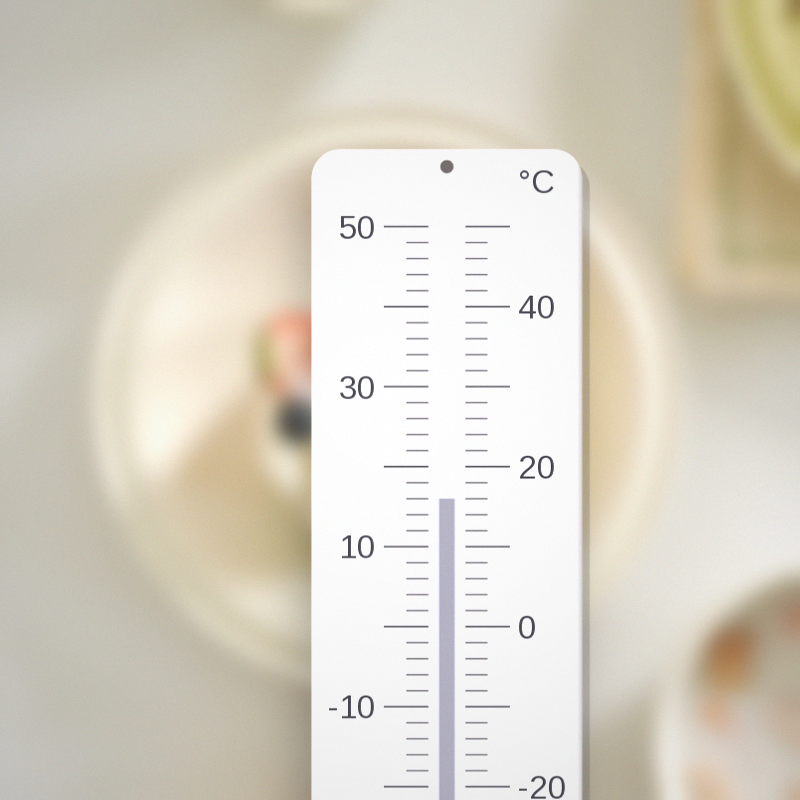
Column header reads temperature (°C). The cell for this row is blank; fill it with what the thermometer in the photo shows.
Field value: 16 °C
